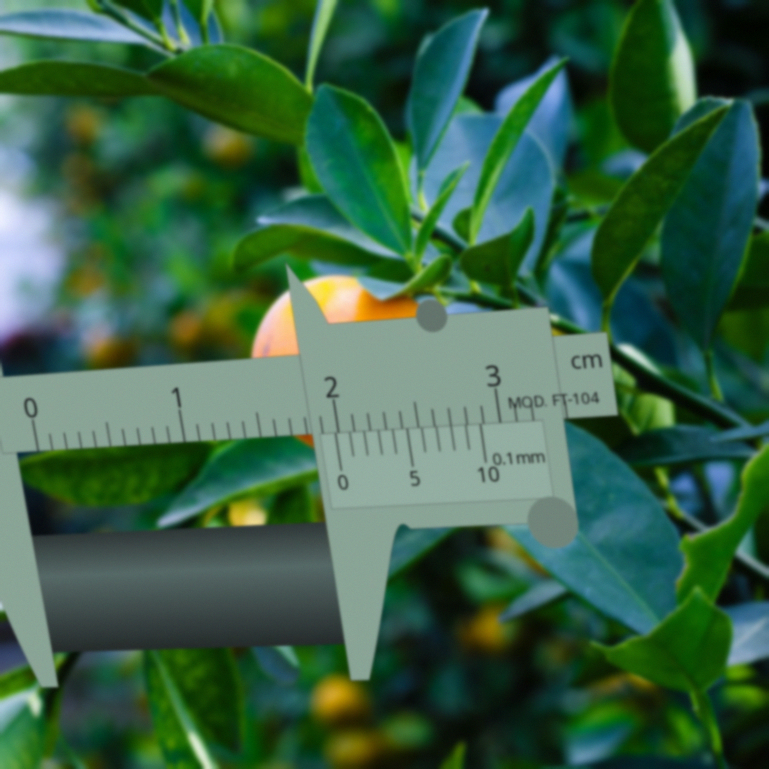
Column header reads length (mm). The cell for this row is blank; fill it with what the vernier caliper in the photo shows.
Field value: 19.8 mm
